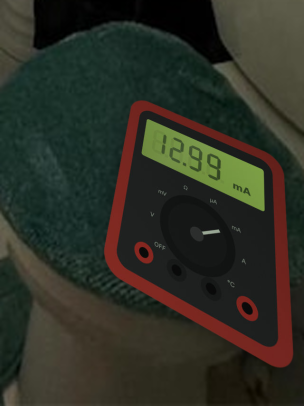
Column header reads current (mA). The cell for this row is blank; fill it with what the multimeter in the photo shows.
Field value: 12.99 mA
